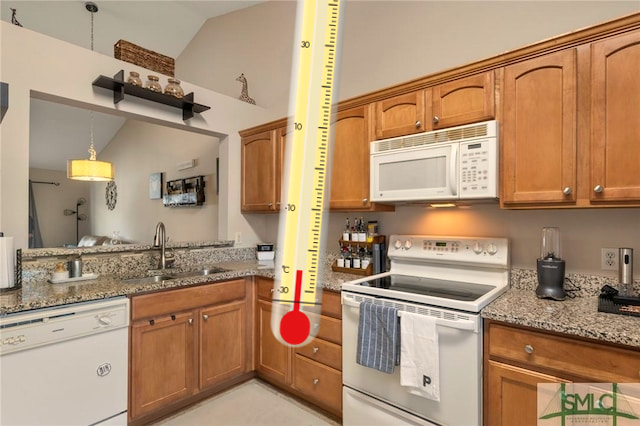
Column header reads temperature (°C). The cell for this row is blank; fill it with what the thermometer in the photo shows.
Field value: -25 °C
